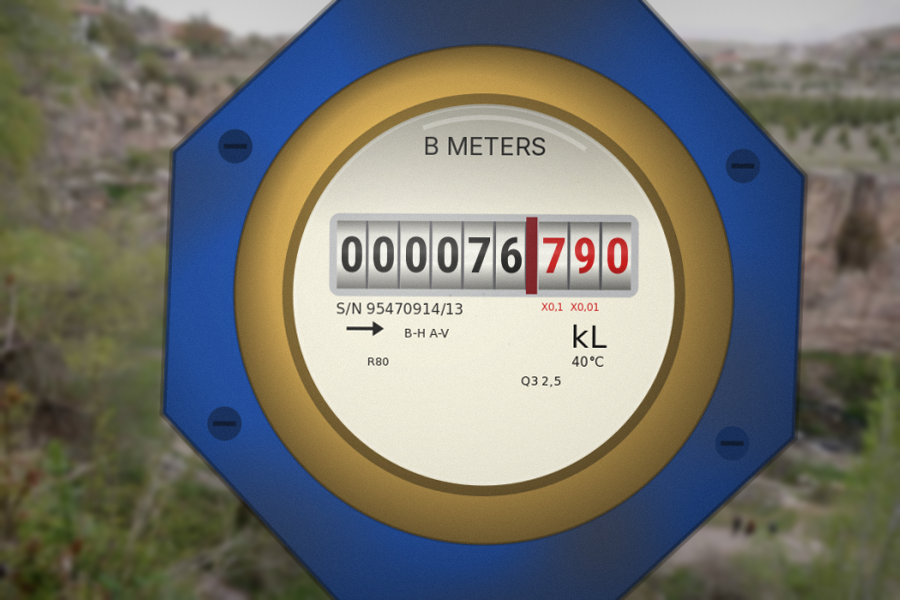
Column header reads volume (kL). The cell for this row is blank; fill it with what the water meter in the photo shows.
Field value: 76.790 kL
